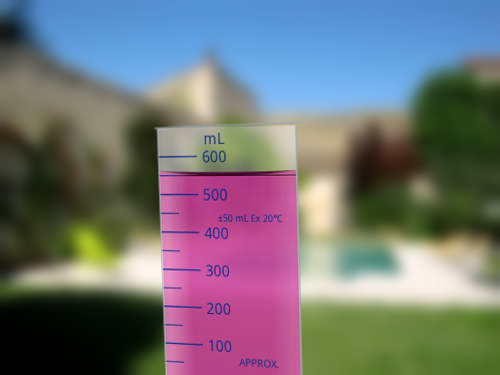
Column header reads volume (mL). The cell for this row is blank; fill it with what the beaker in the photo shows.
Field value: 550 mL
